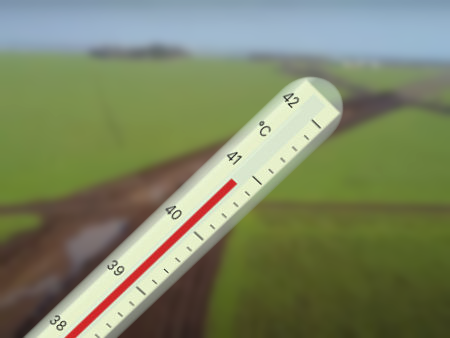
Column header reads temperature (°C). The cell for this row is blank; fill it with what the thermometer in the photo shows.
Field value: 40.8 °C
